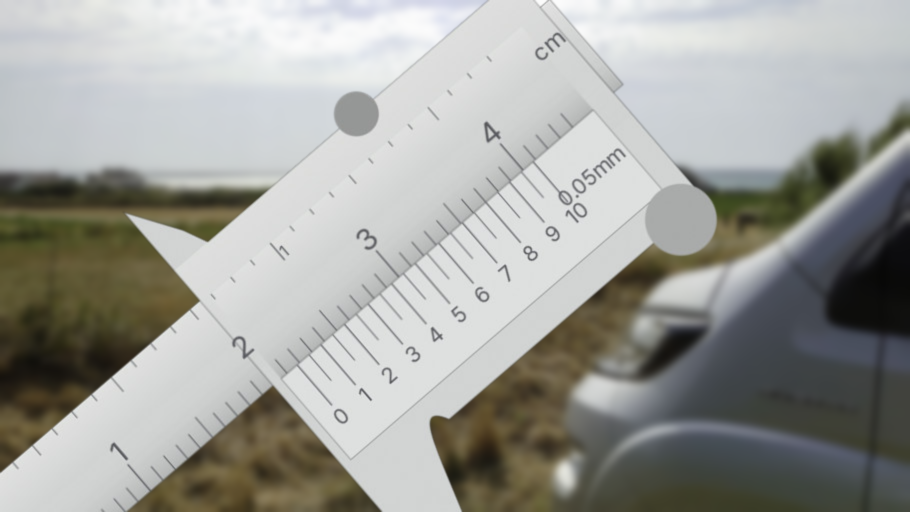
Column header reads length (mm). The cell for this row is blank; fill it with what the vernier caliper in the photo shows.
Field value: 21.8 mm
